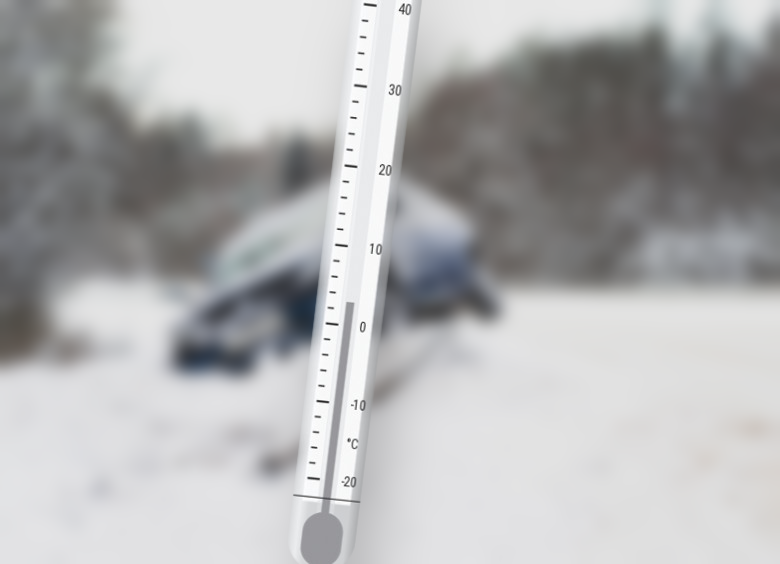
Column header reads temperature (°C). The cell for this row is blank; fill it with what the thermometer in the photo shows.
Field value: 3 °C
